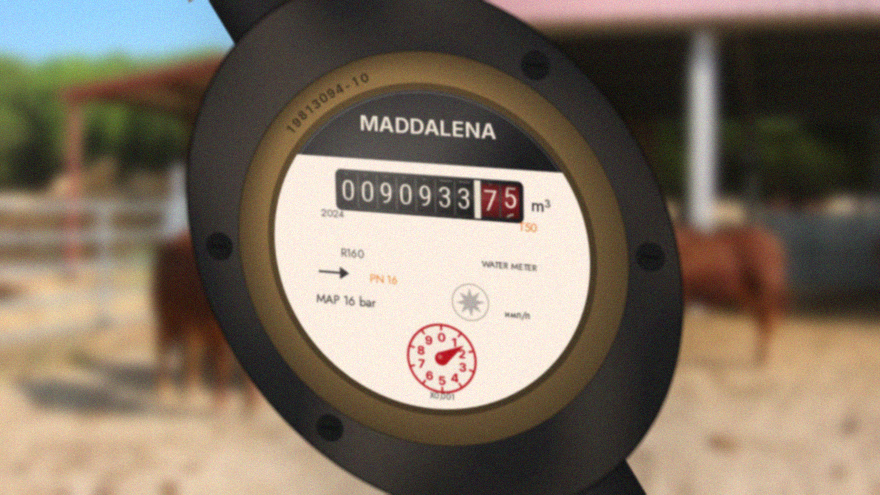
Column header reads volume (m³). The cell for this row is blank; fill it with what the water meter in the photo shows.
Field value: 90933.751 m³
